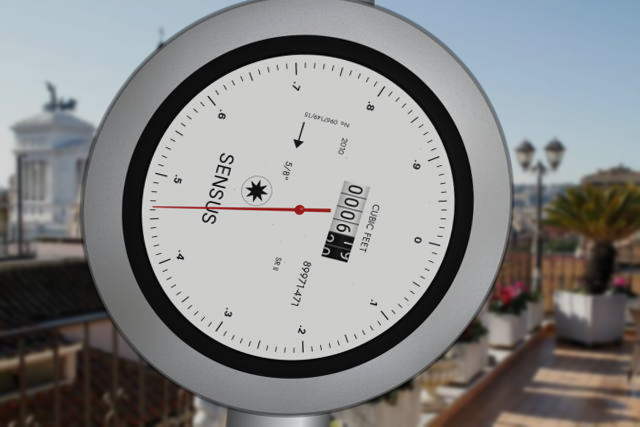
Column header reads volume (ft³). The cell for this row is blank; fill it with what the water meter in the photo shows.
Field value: 619.46 ft³
